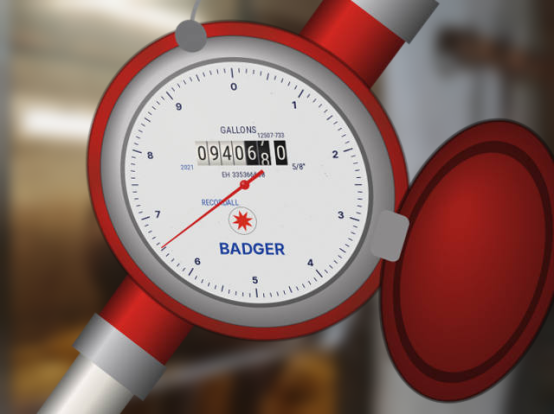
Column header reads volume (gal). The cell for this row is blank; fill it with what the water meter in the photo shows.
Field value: 940676.5 gal
